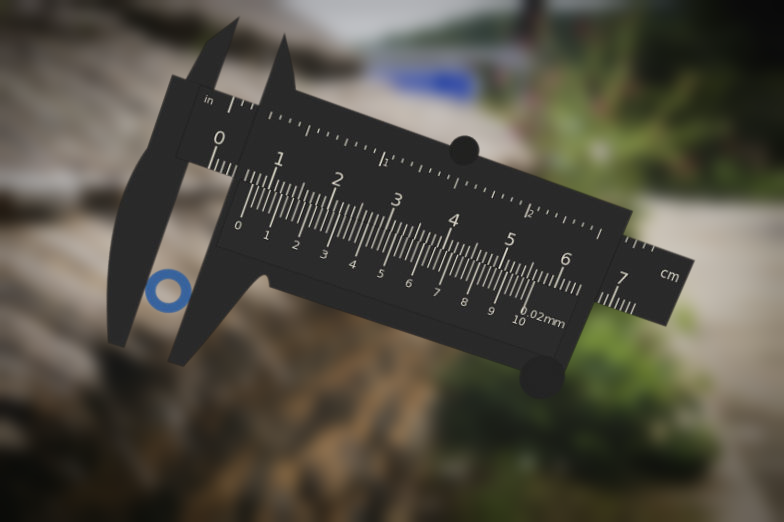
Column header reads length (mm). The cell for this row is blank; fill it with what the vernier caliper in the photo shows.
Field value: 7.4 mm
